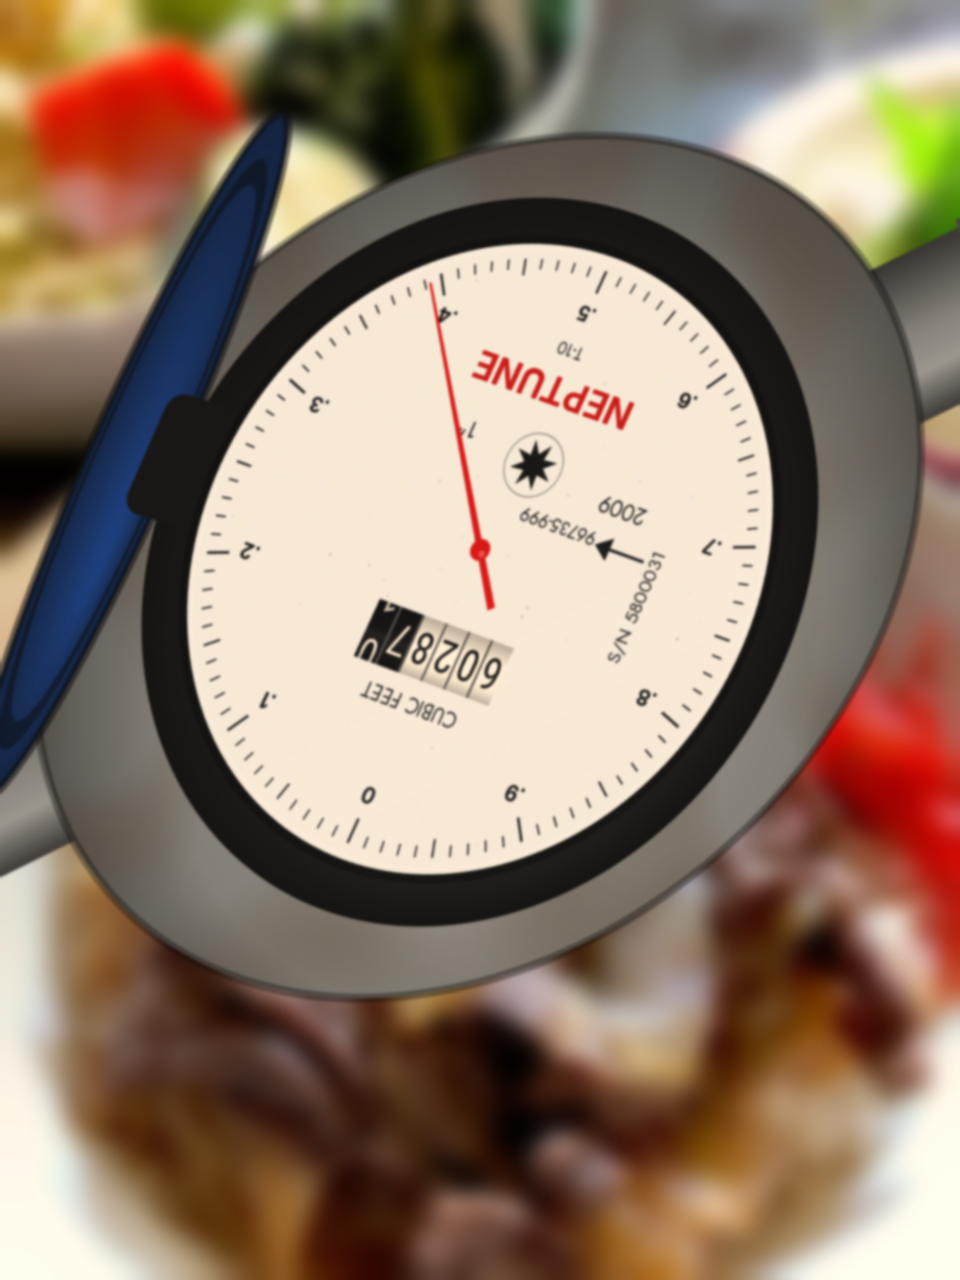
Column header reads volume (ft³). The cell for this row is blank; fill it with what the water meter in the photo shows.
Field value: 602870.39 ft³
